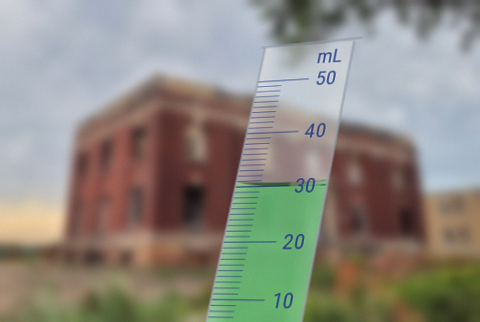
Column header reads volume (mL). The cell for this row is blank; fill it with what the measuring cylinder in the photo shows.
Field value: 30 mL
